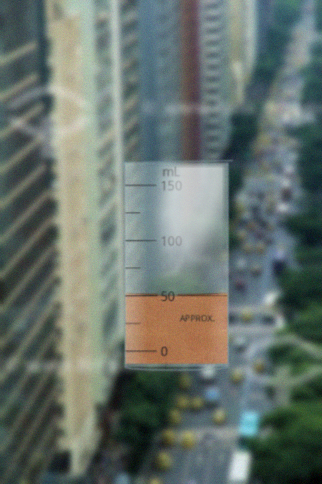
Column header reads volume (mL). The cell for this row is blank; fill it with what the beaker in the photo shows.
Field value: 50 mL
